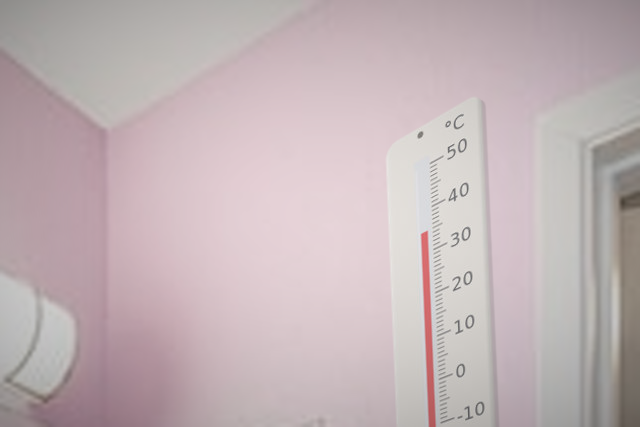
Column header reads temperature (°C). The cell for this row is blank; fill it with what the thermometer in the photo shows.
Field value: 35 °C
